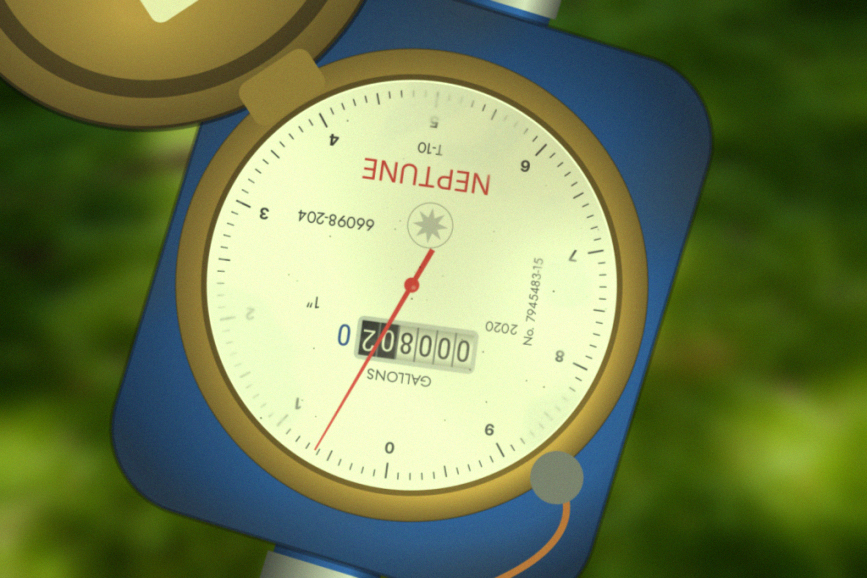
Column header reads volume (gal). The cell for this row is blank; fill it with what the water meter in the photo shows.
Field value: 8020.6 gal
